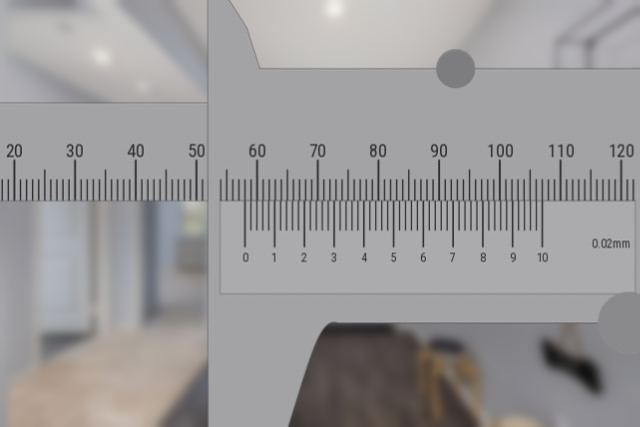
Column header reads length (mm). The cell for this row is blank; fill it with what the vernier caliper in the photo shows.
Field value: 58.0 mm
